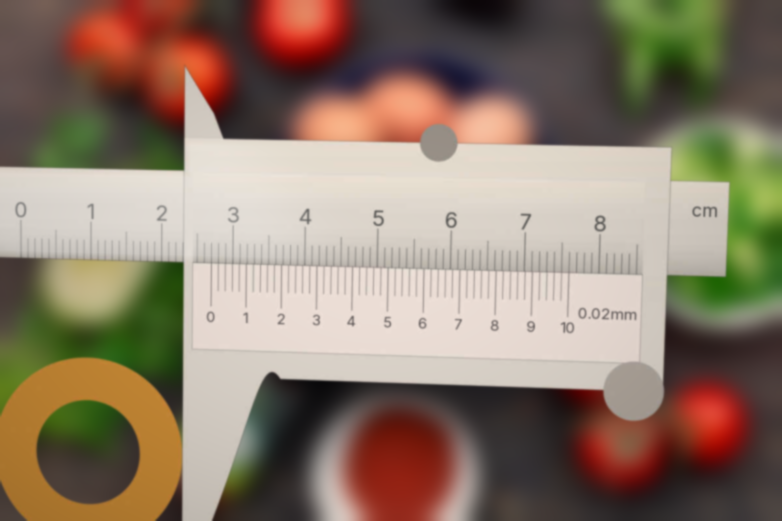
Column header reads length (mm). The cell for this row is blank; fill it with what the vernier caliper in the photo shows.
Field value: 27.0 mm
